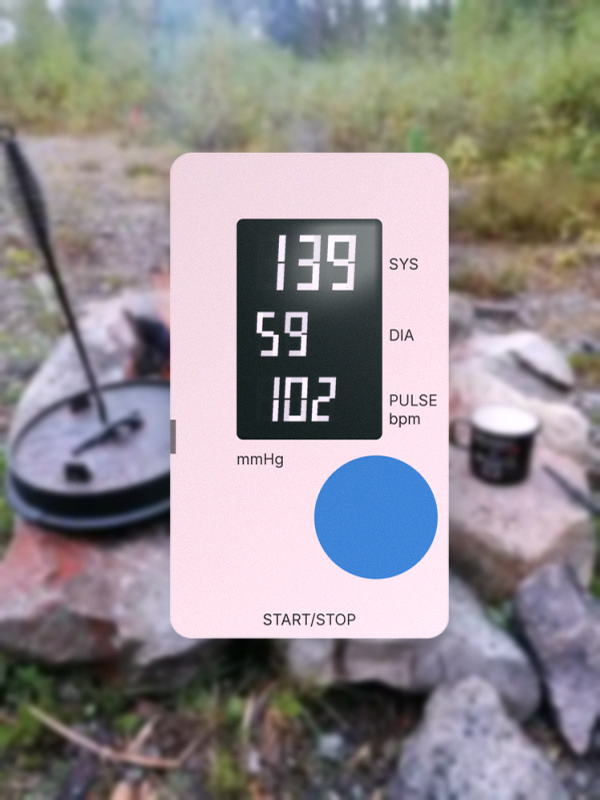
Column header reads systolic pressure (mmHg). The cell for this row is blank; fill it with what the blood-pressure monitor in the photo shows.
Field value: 139 mmHg
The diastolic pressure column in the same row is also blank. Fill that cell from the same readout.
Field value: 59 mmHg
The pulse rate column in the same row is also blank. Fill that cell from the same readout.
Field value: 102 bpm
